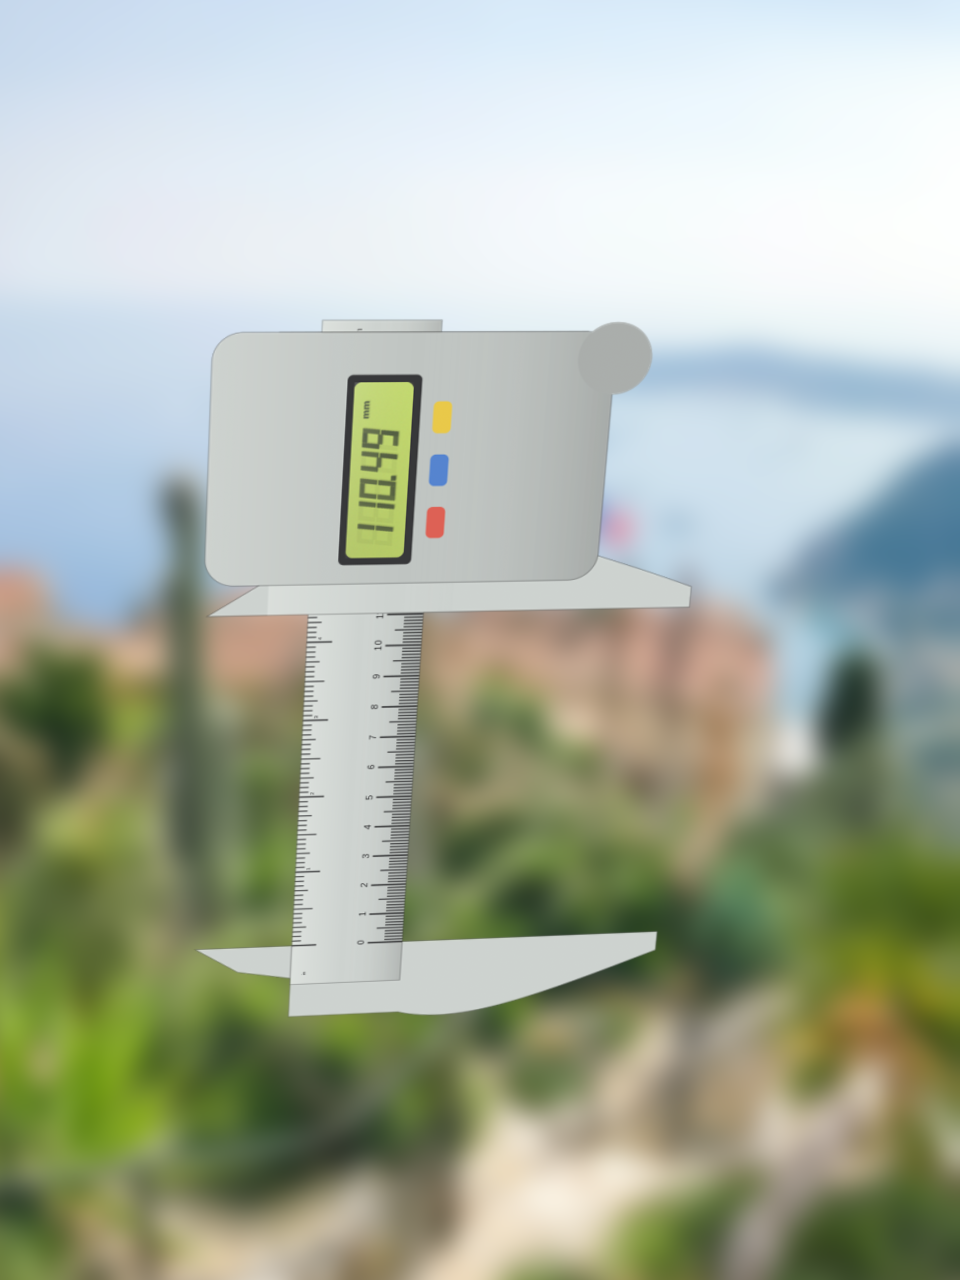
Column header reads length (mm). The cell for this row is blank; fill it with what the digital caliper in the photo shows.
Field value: 110.49 mm
